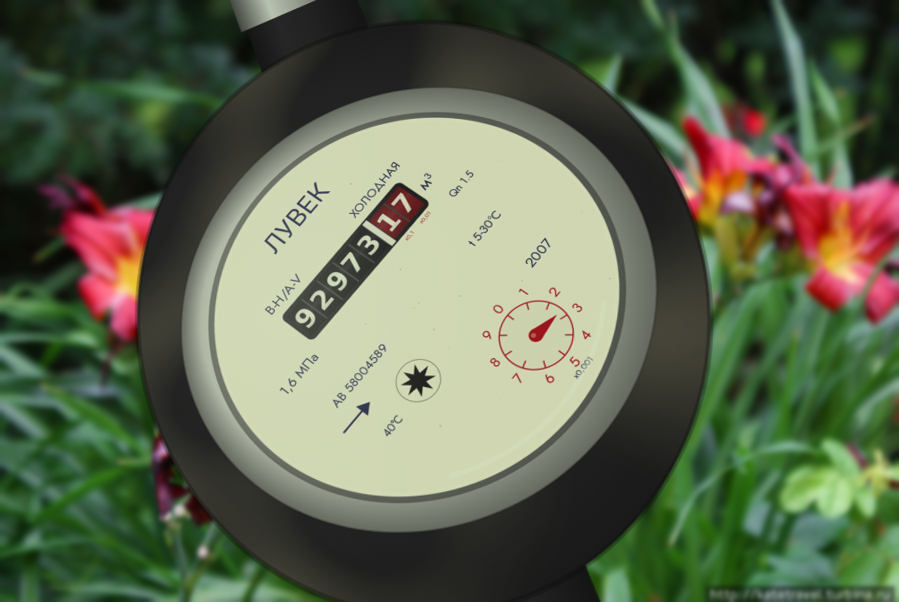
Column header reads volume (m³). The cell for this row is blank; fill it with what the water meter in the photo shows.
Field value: 92973.172 m³
